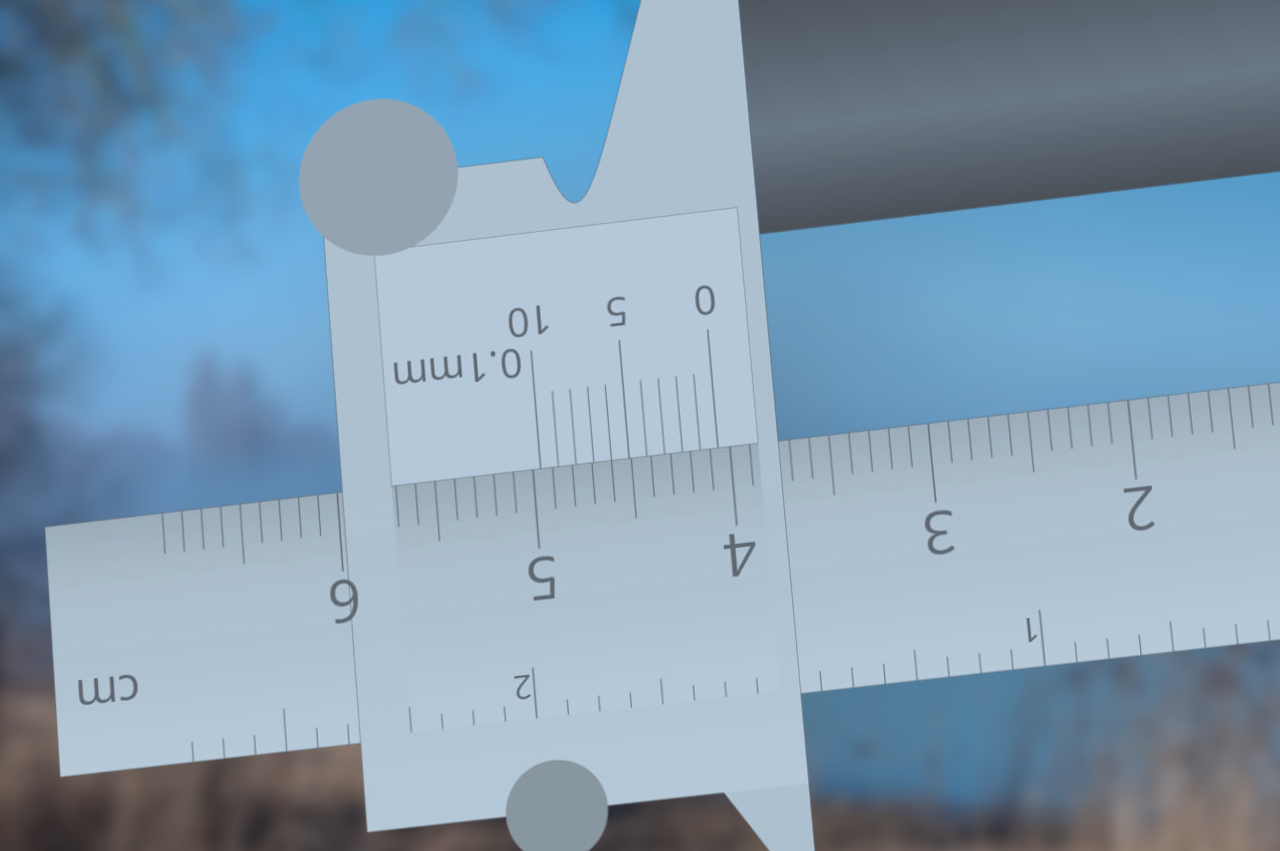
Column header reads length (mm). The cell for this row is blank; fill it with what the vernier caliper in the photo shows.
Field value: 40.6 mm
